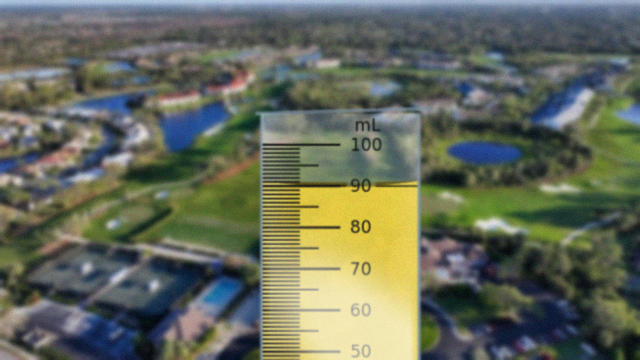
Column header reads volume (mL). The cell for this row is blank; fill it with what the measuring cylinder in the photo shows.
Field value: 90 mL
